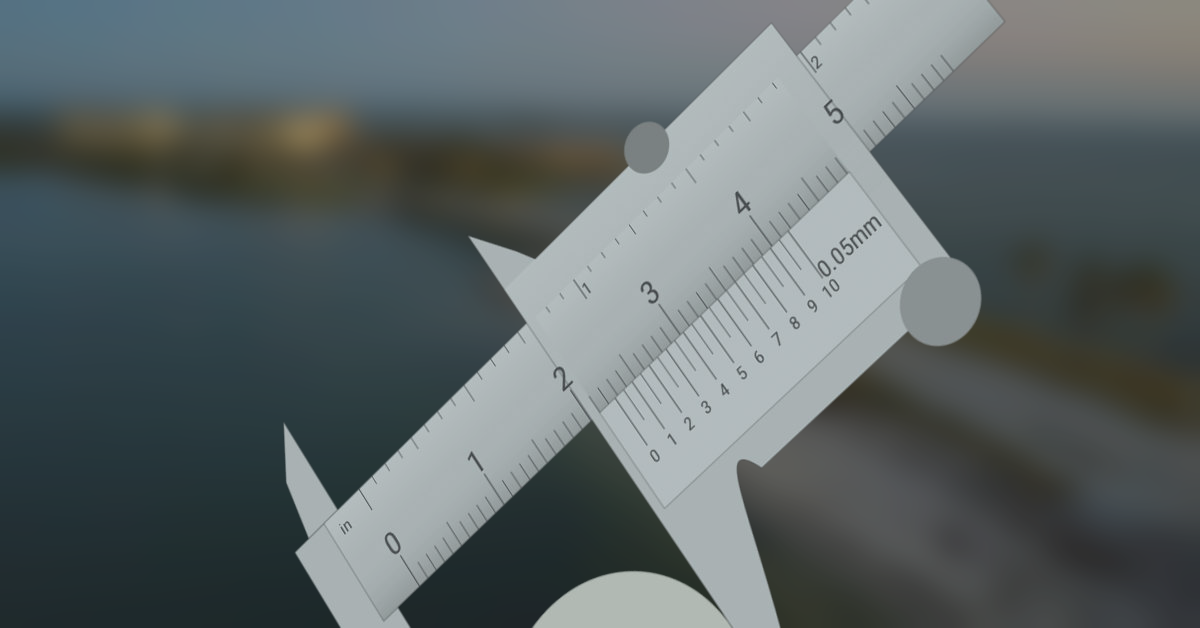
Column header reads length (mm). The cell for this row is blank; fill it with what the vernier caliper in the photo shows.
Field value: 22.7 mm
